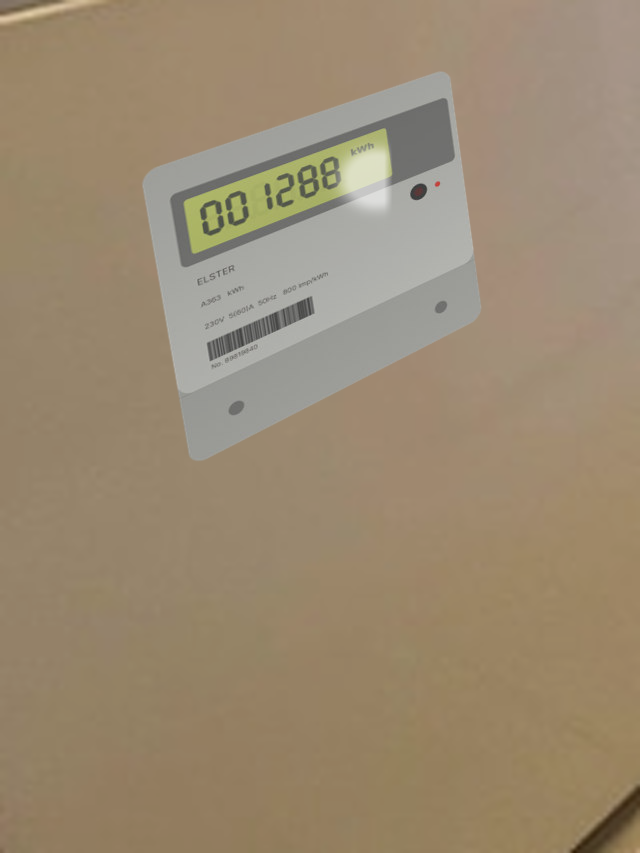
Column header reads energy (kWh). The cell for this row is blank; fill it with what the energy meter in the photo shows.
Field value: 1288 kWh
